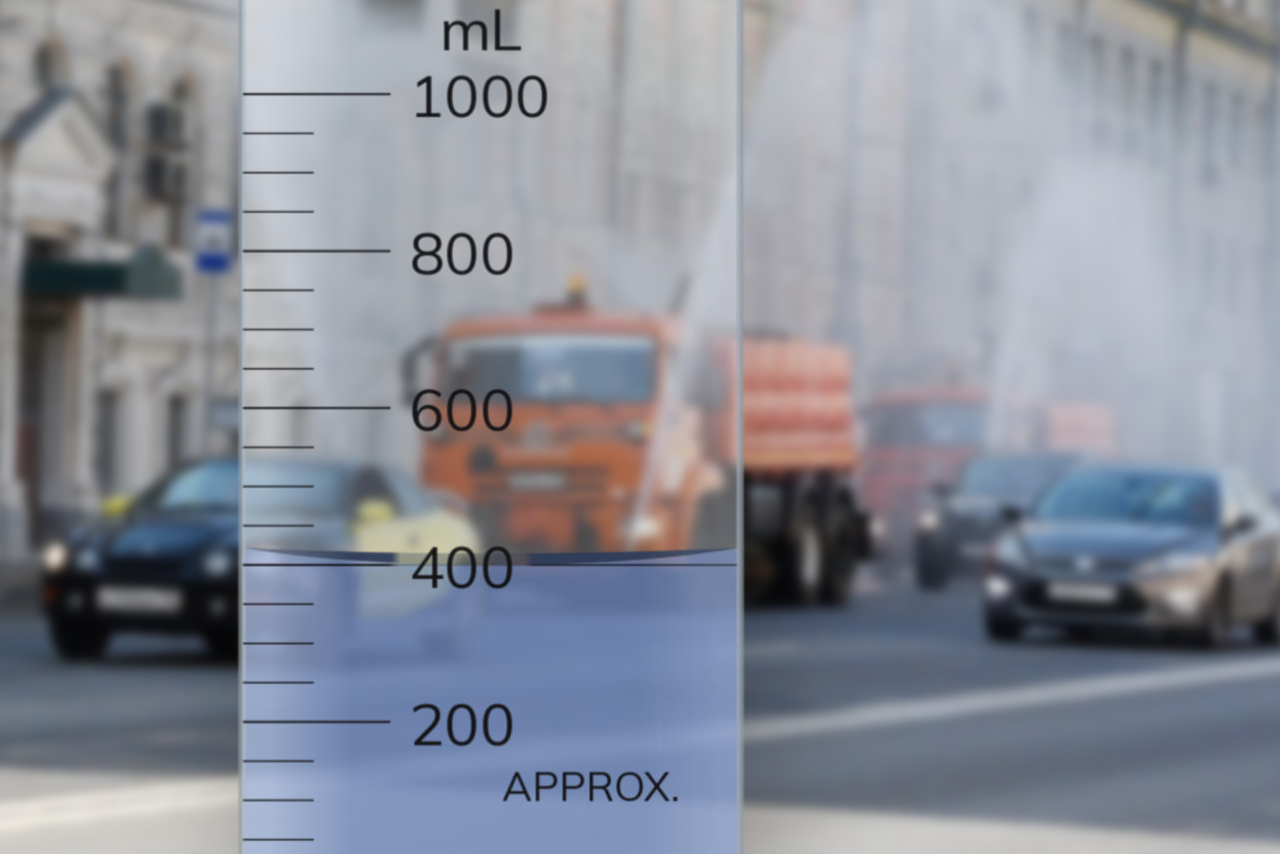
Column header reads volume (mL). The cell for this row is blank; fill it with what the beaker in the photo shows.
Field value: 400 mL
